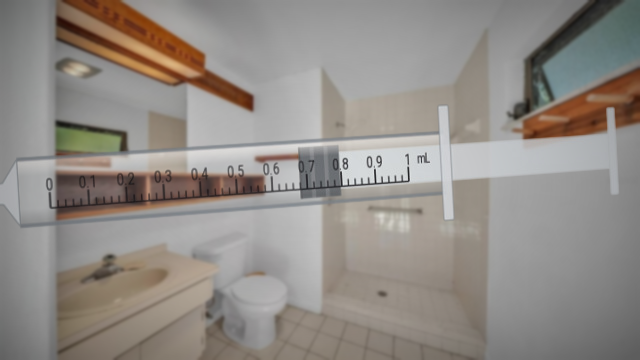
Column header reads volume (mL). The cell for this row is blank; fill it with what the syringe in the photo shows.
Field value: 0.68 mL
